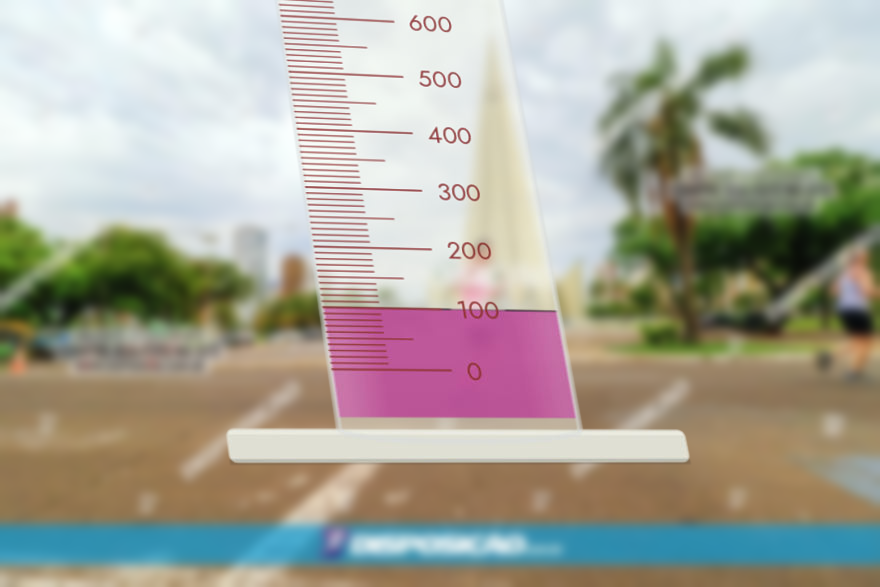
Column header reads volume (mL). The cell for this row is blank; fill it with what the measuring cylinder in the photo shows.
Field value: 100 mL
